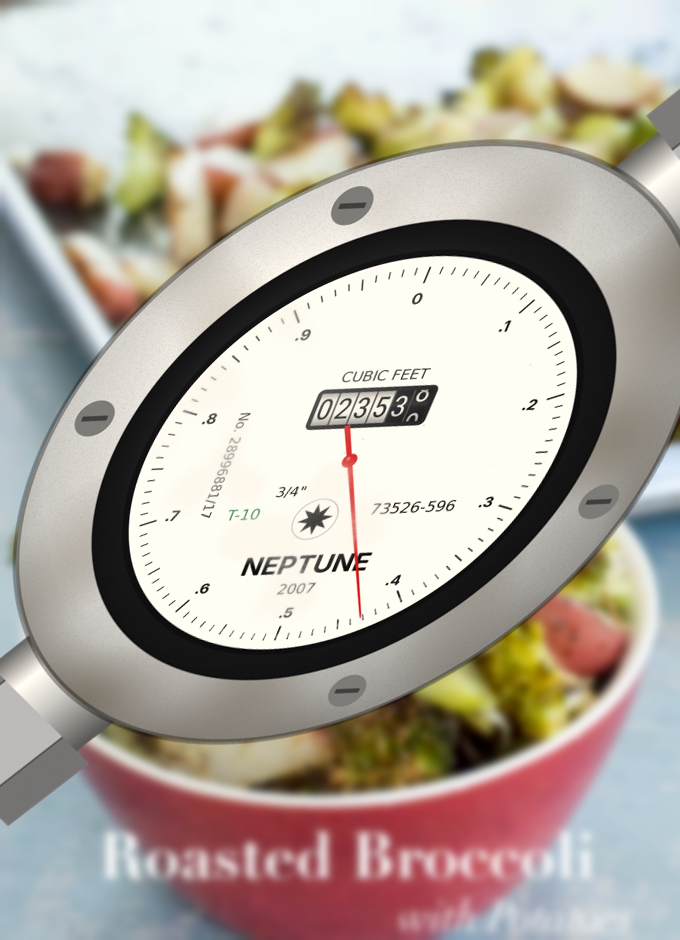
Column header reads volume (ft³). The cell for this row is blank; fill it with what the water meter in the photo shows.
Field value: 23538.43 ft³
